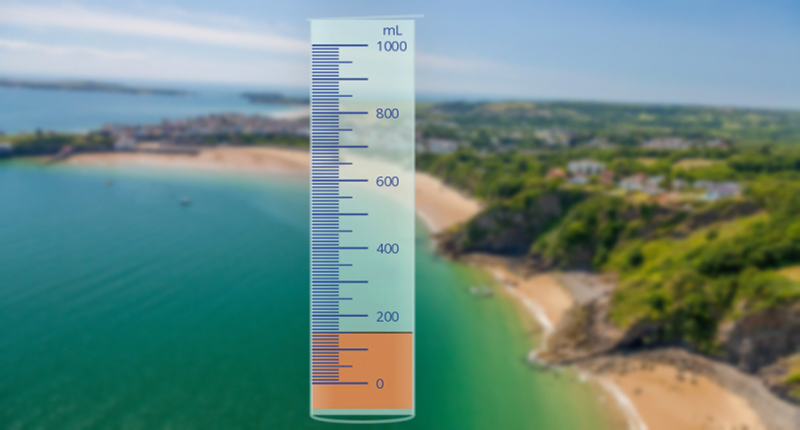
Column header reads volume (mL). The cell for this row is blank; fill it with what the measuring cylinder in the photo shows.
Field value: 150 mL
